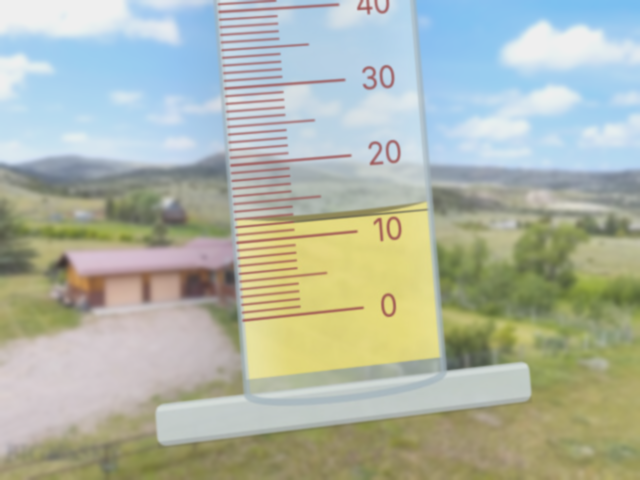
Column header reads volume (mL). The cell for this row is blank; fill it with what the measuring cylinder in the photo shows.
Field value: 12 mL
